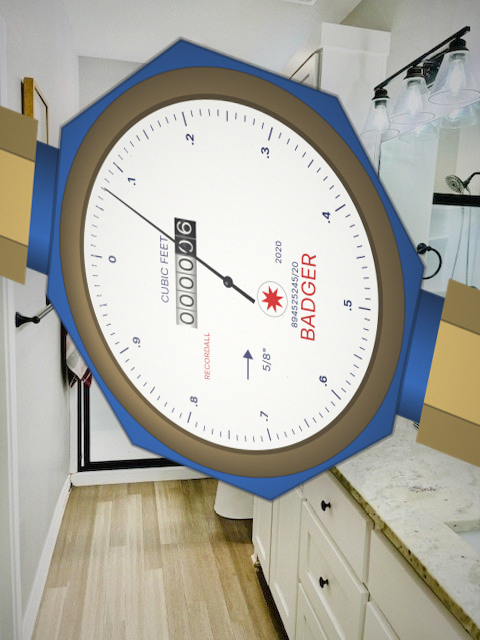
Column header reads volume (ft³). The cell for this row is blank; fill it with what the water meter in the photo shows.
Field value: 6.07 ft³
